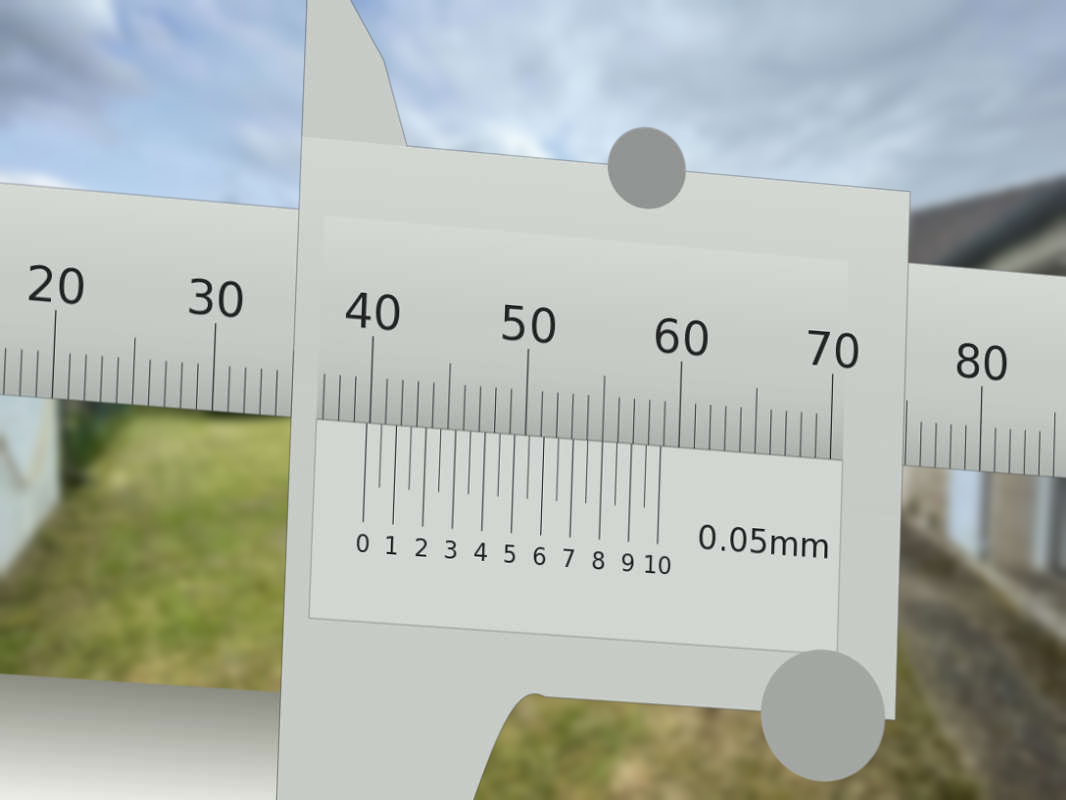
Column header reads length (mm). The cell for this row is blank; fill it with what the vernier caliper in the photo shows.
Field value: 39.8 mm
